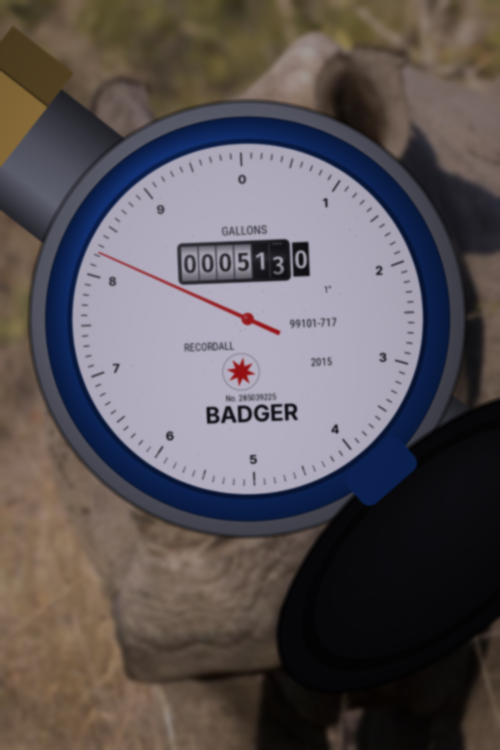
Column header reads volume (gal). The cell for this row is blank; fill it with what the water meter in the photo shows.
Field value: 5128.2 gal
